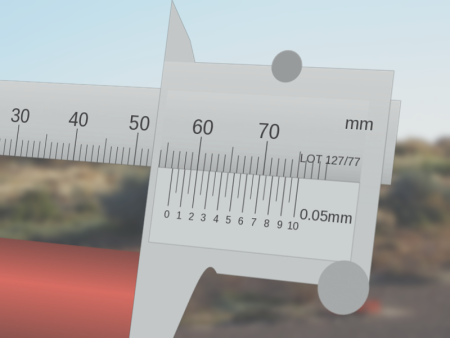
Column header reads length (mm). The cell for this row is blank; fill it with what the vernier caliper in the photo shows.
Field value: 56.2 mm
